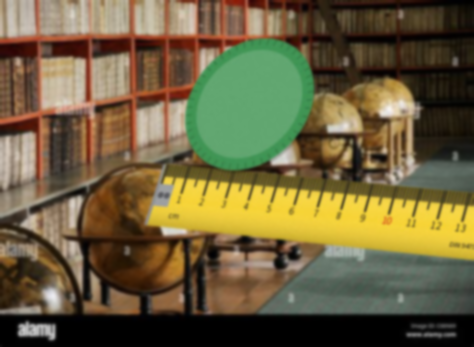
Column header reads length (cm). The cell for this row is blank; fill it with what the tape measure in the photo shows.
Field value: 5.5 cm
